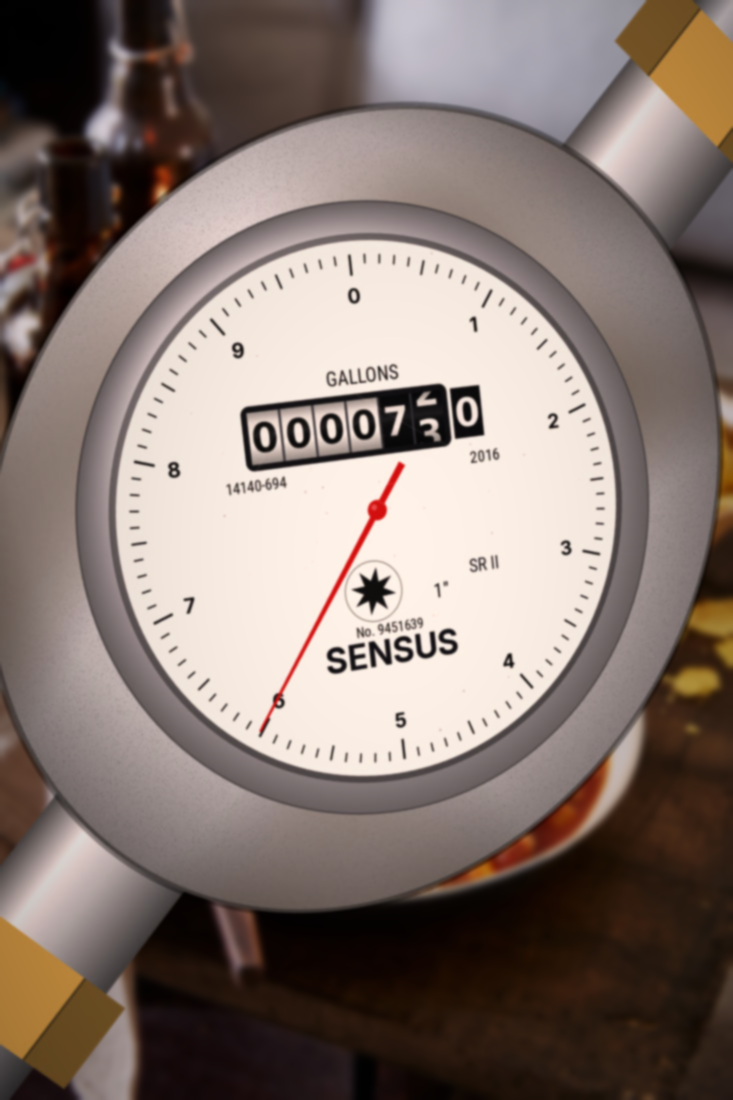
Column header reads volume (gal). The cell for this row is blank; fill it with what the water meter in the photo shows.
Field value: 726.0 gal
